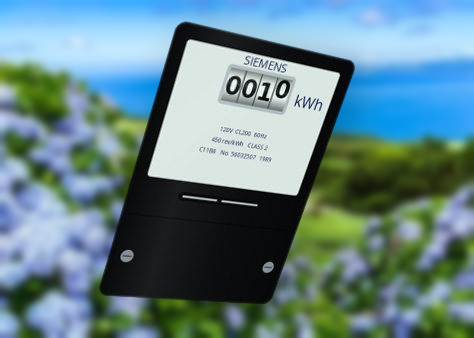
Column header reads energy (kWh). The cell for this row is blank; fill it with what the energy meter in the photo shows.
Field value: 10 kWh
